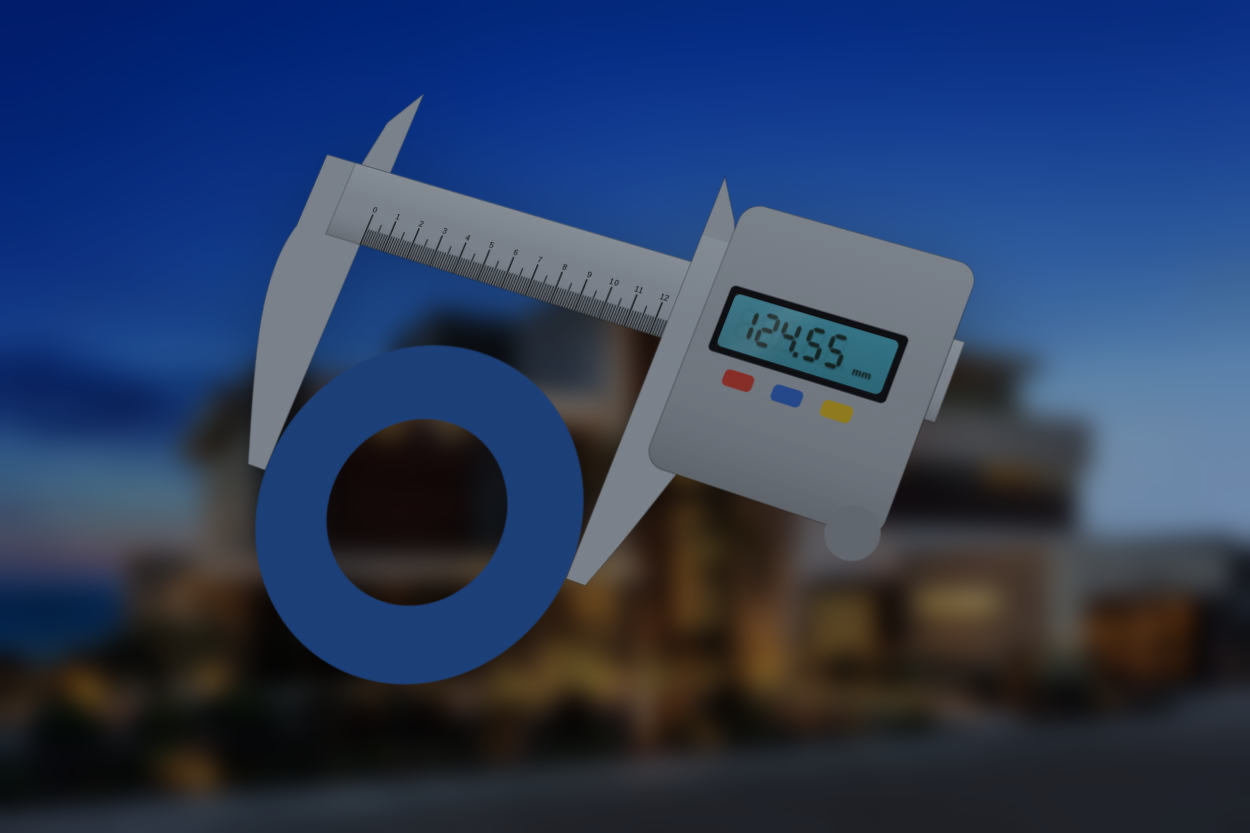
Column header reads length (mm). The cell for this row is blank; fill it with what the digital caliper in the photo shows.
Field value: 124.55 mm
